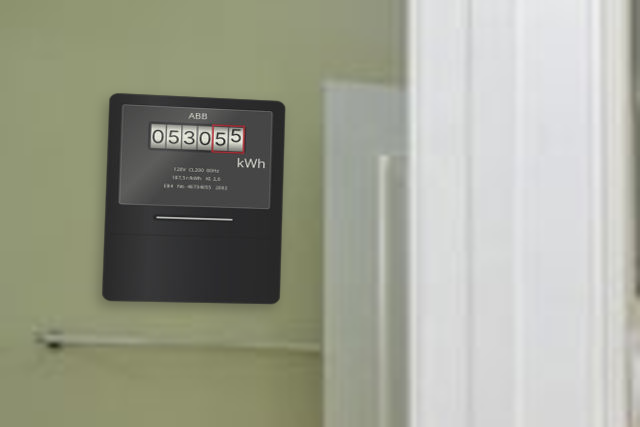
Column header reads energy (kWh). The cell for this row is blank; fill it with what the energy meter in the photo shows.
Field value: 530.55 kWh
